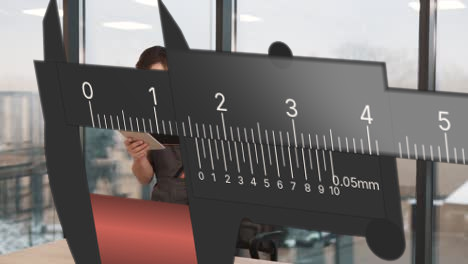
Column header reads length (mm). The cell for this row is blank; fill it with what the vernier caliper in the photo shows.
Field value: 15.6 mm
